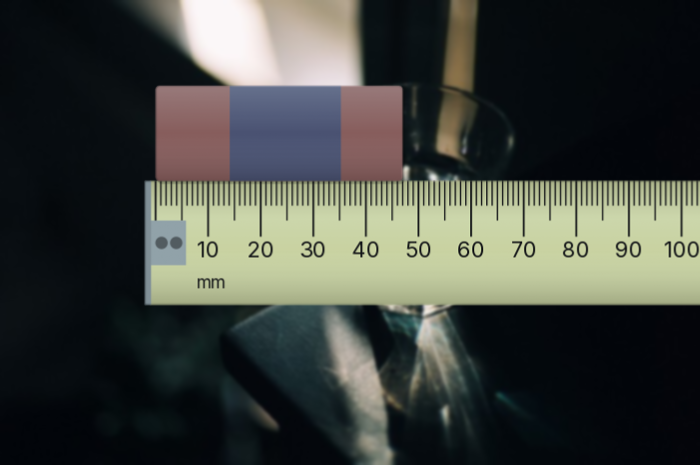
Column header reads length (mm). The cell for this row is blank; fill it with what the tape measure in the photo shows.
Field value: 47 mm
